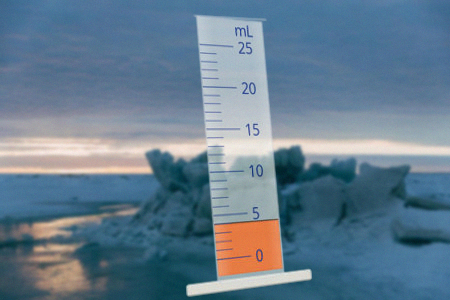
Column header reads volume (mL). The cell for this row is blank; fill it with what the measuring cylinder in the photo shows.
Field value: 4 mL
